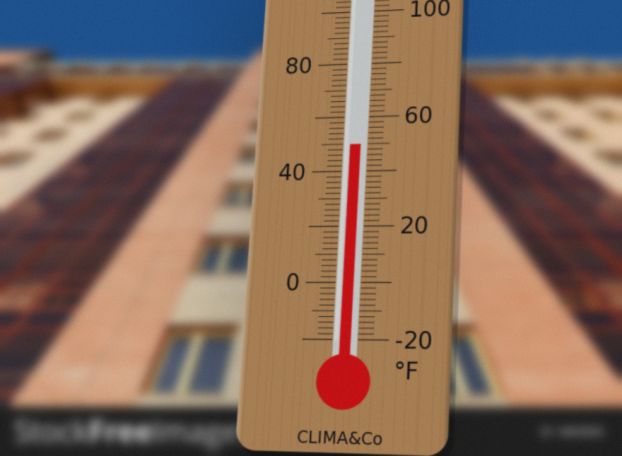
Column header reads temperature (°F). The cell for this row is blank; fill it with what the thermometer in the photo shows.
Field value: 50 °F
